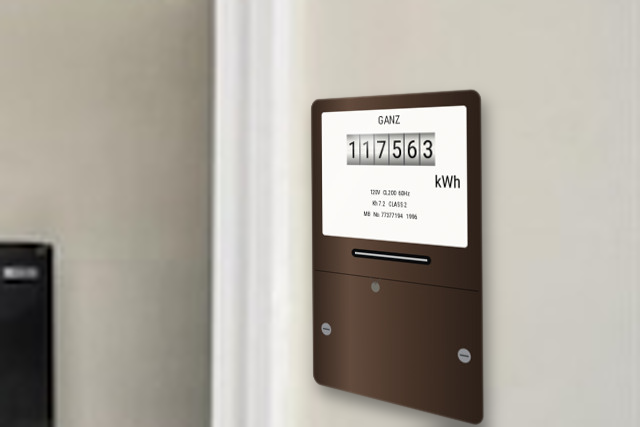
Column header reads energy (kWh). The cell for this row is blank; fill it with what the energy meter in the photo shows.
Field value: 117563 kWh
